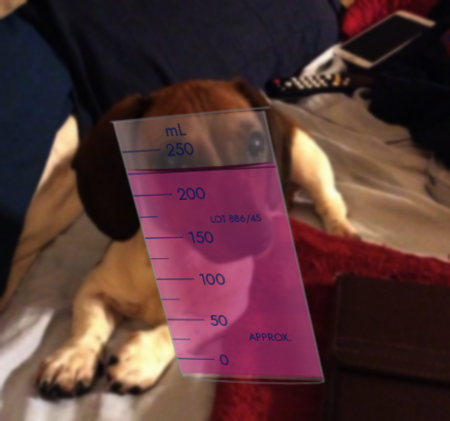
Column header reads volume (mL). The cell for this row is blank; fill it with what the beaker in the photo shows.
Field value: 225 mL
